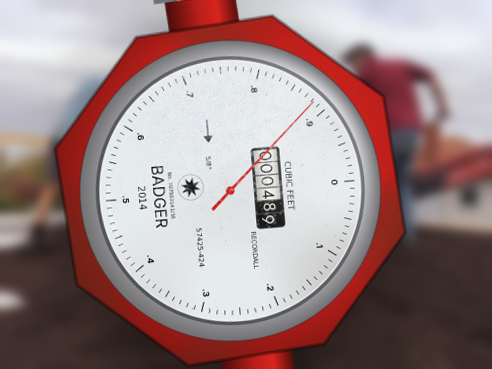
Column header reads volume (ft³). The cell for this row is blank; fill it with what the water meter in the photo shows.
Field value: 488.88 ft³
